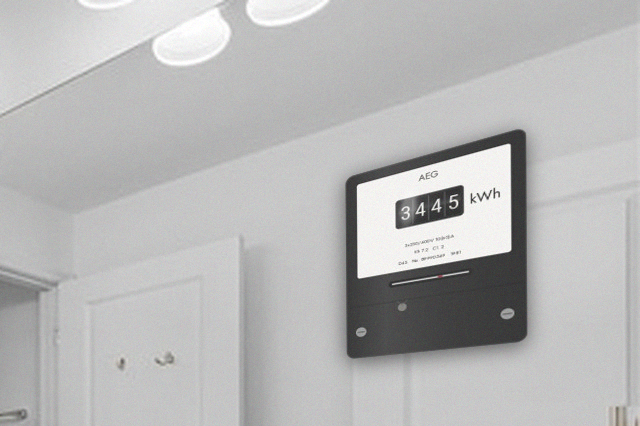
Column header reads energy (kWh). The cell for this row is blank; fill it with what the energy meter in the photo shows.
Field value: 3445 kWh
